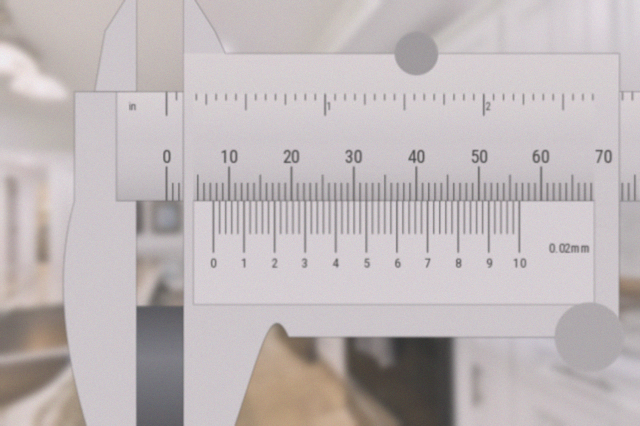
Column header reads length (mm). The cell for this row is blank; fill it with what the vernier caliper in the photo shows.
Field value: 7.5 mm
